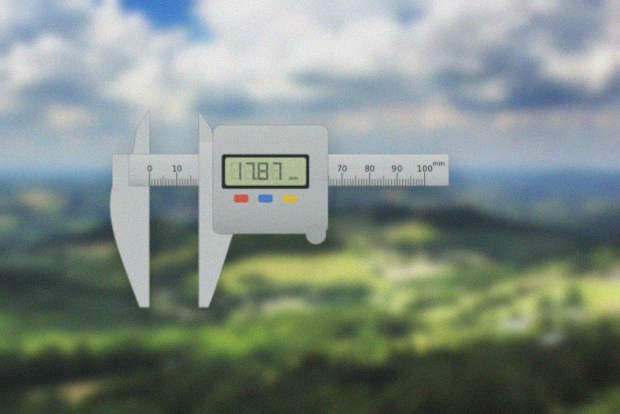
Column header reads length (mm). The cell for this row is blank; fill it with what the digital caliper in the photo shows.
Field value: 17.87 mm
